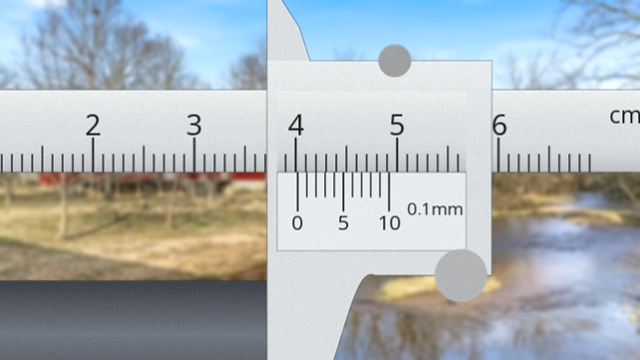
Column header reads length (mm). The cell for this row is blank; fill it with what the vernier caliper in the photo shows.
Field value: 40.2 mm
